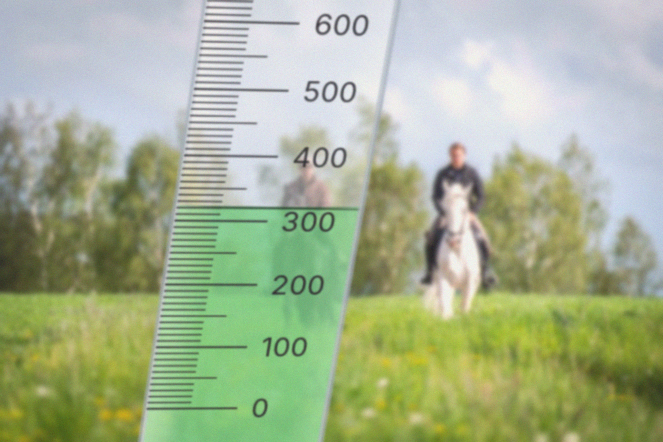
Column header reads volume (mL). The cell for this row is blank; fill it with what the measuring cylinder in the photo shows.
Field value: 320 mL
